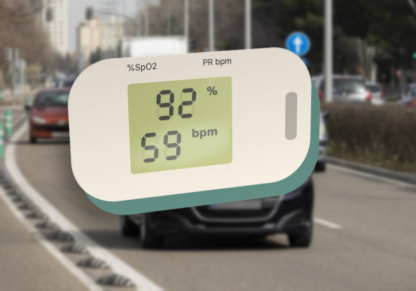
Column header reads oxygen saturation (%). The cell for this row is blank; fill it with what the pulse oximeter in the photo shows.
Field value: 92 %
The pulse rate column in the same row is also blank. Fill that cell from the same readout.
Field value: 59 bpm
